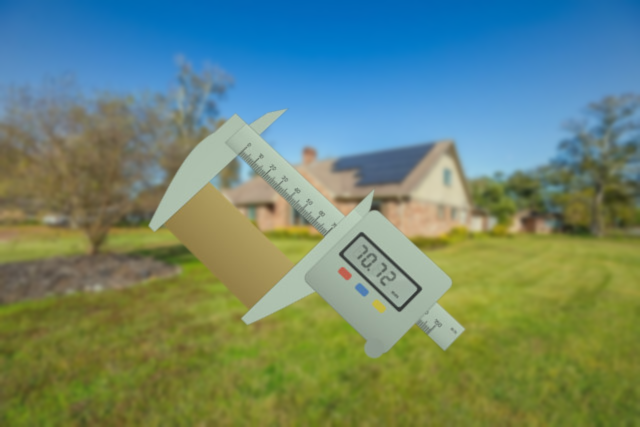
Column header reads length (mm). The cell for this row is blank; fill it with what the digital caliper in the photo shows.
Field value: 70.72 mm
